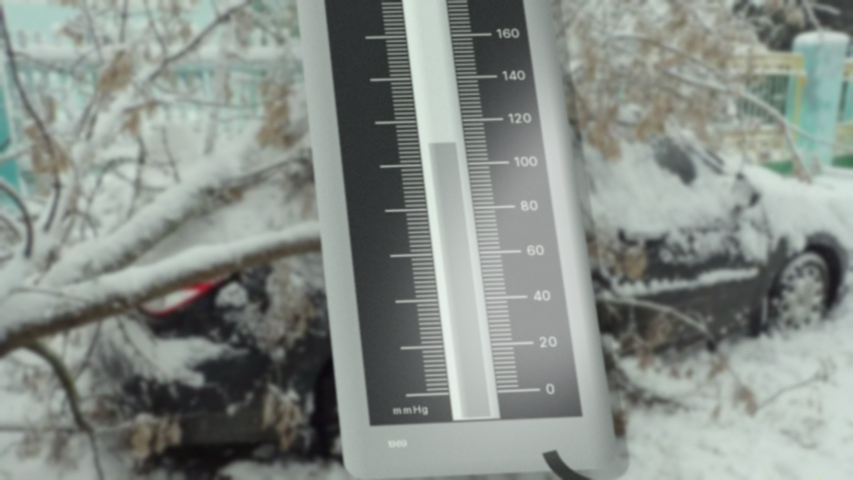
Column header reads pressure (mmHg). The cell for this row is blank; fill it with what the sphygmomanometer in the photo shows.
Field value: 110 mmHg
